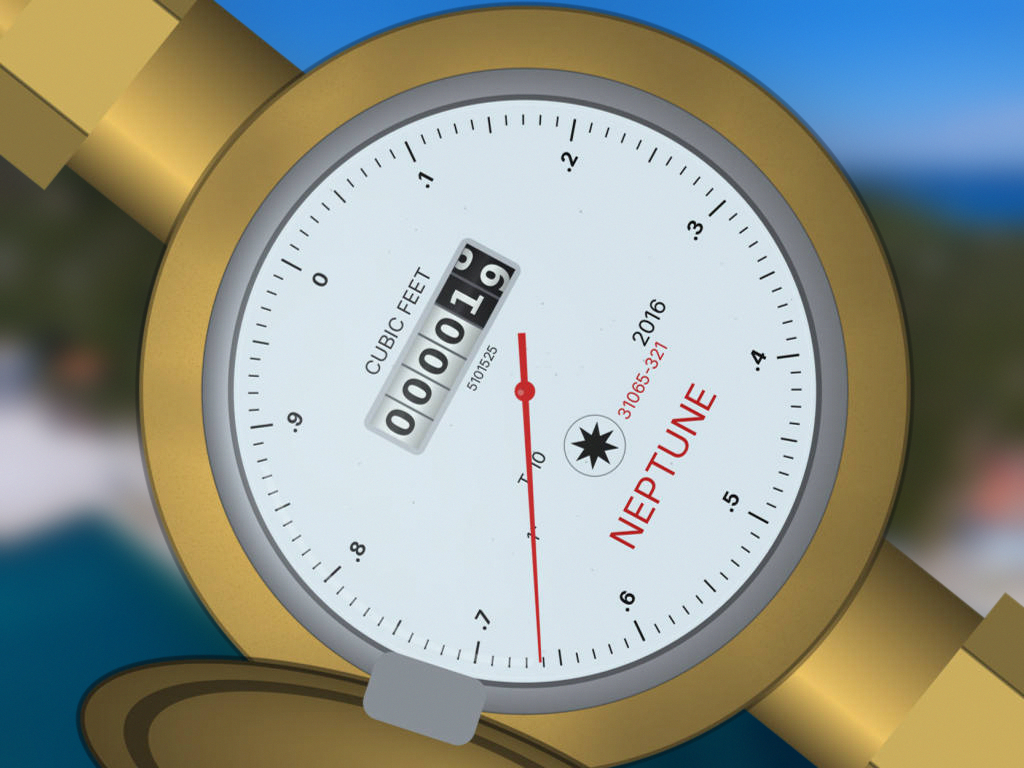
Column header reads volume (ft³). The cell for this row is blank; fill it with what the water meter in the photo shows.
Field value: 18.66 ft³
